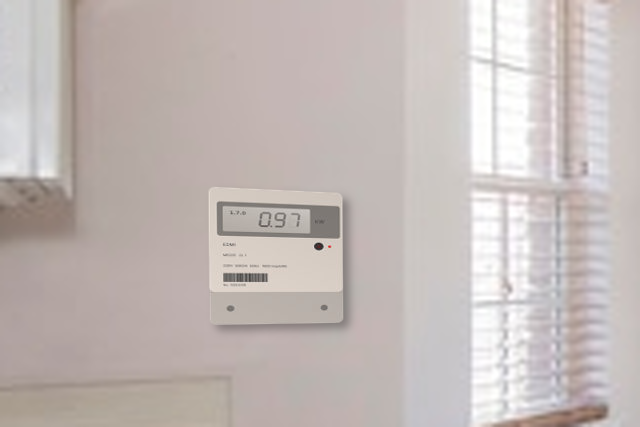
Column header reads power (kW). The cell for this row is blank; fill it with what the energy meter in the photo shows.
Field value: 0.97 kW
